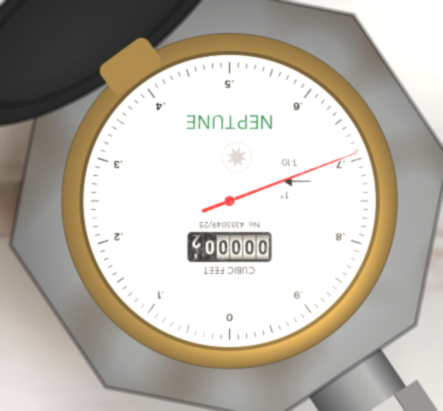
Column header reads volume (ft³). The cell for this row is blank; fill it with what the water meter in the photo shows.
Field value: 1.69 ft³
